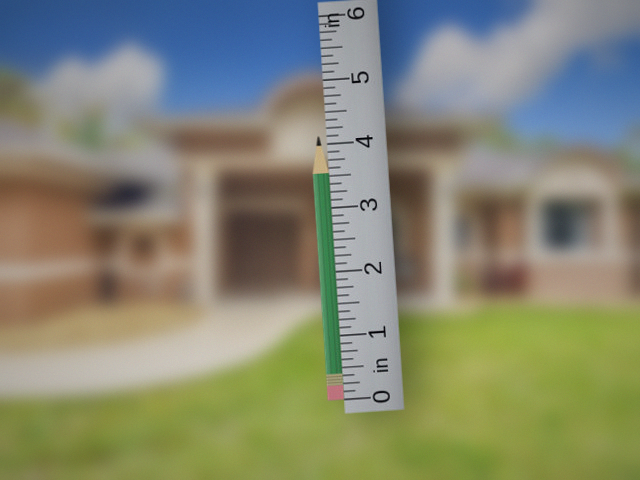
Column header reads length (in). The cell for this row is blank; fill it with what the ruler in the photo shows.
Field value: 4.125 in
